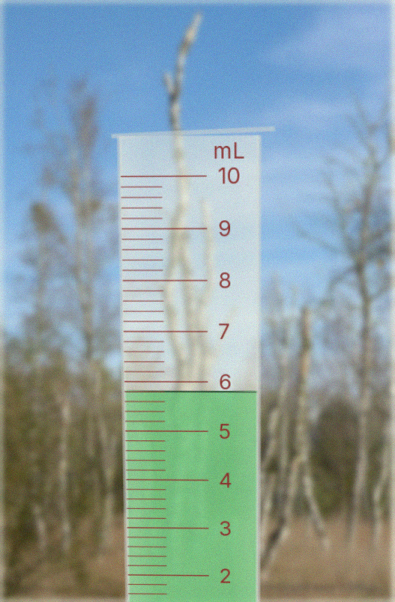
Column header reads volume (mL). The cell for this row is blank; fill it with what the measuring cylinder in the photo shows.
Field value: 5.8 mL
